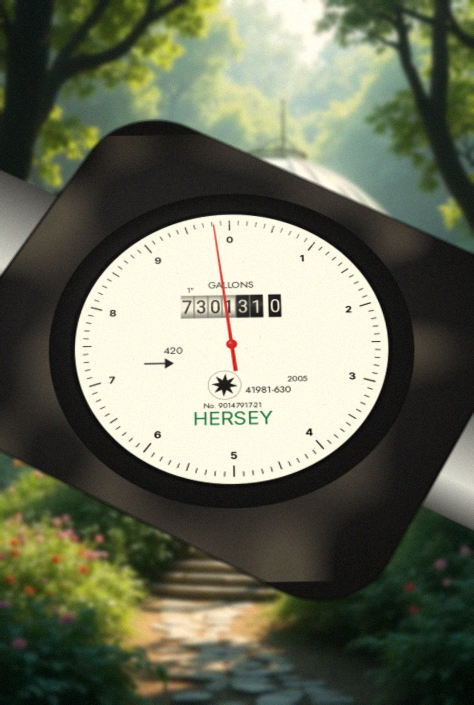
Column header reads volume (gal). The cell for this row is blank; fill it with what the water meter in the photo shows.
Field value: 7301309.8 gal
